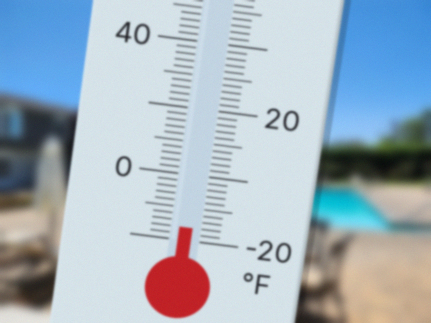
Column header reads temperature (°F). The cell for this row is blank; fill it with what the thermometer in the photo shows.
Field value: -16 °F
